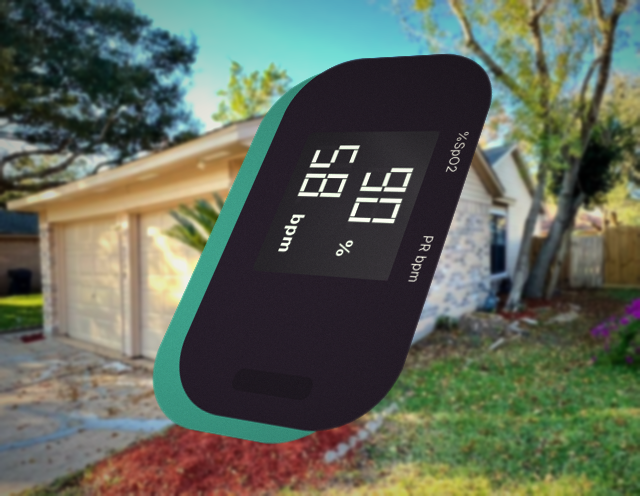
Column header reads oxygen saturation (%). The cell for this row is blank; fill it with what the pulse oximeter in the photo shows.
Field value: 90 %
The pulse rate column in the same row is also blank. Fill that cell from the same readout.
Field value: 58 bpm
